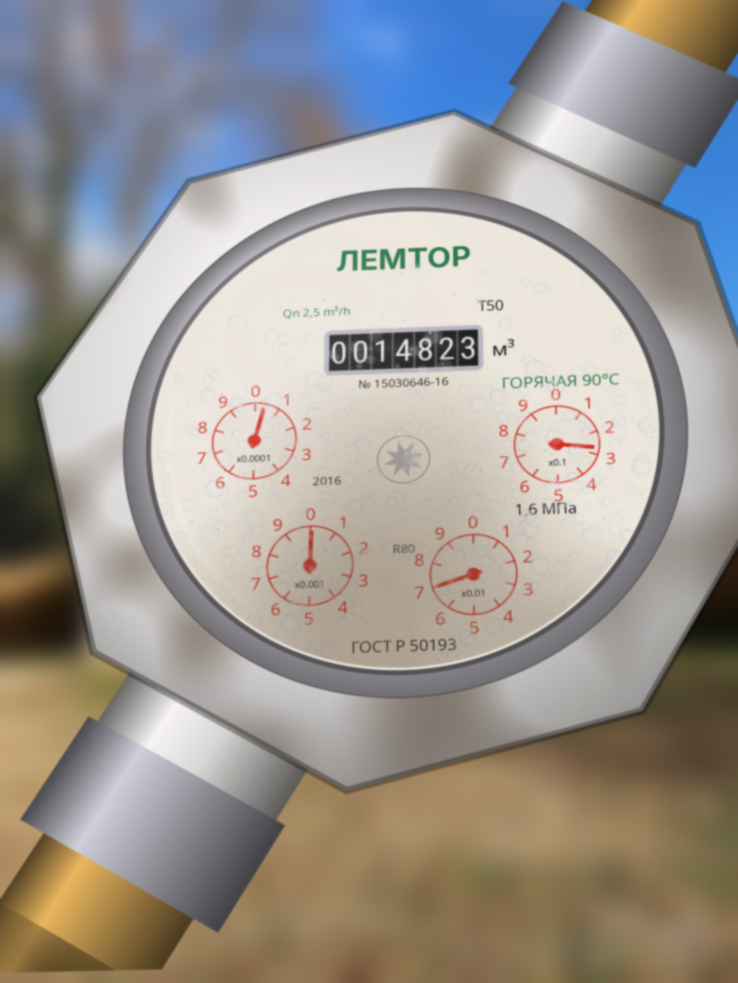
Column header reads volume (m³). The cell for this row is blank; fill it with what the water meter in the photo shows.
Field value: 14823.2700 m³
